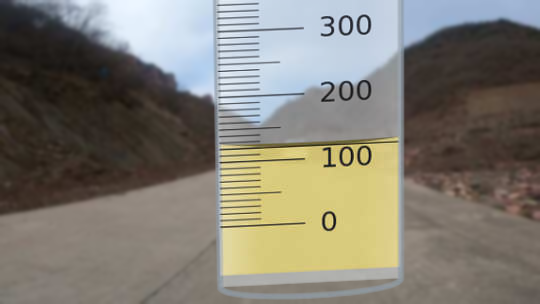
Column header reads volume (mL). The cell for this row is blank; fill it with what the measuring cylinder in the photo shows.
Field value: 120 mL
